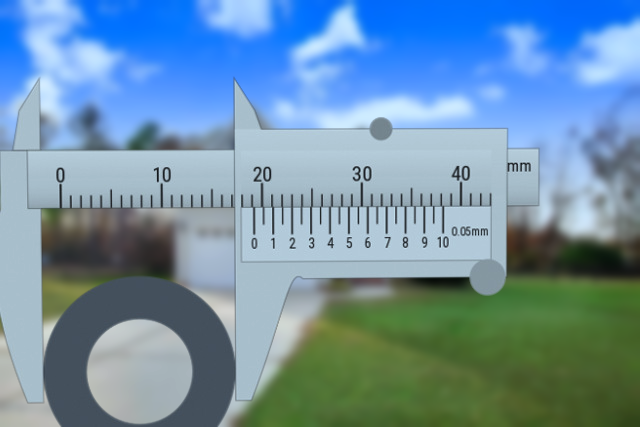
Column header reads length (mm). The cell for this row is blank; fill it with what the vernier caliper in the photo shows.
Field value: 19.2 mm
